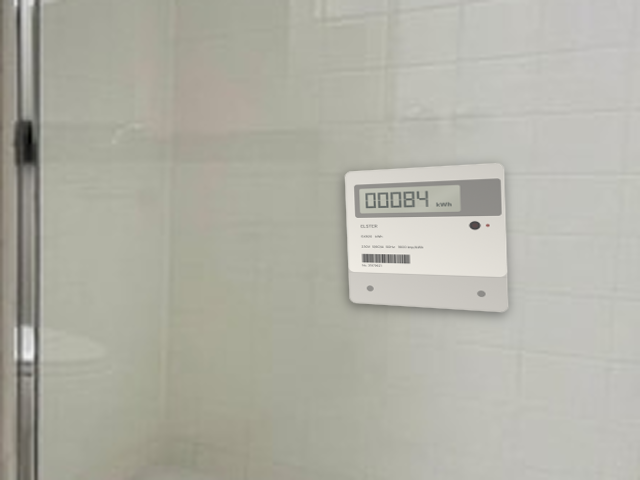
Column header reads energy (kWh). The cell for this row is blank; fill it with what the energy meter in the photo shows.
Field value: 84 kWh
